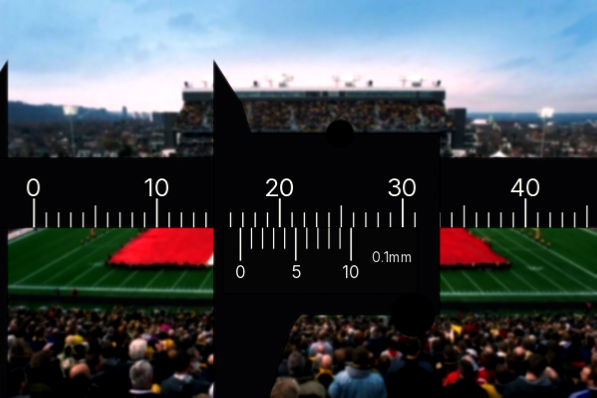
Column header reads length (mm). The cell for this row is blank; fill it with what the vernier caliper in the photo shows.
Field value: 16.8 mm
